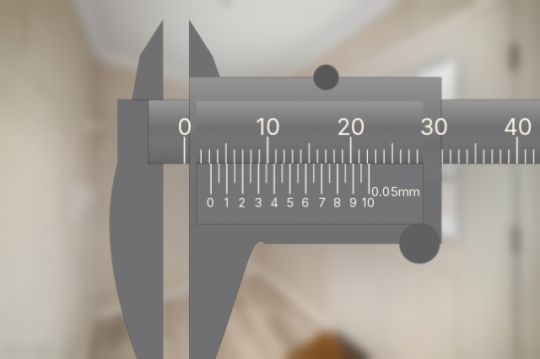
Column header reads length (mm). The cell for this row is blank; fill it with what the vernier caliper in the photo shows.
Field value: 3.2 mm
